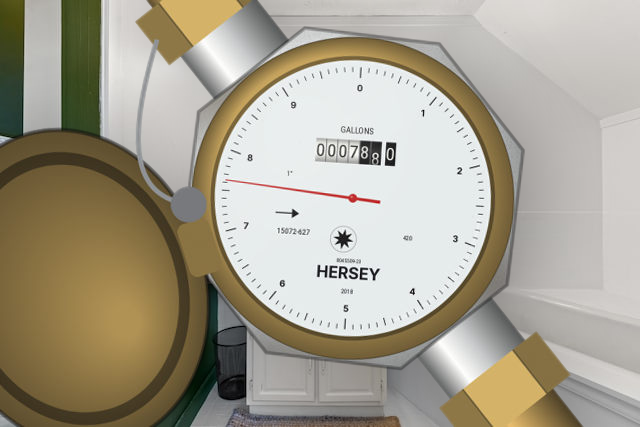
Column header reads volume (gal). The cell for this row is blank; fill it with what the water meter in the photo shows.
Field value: 7877.6 gal
